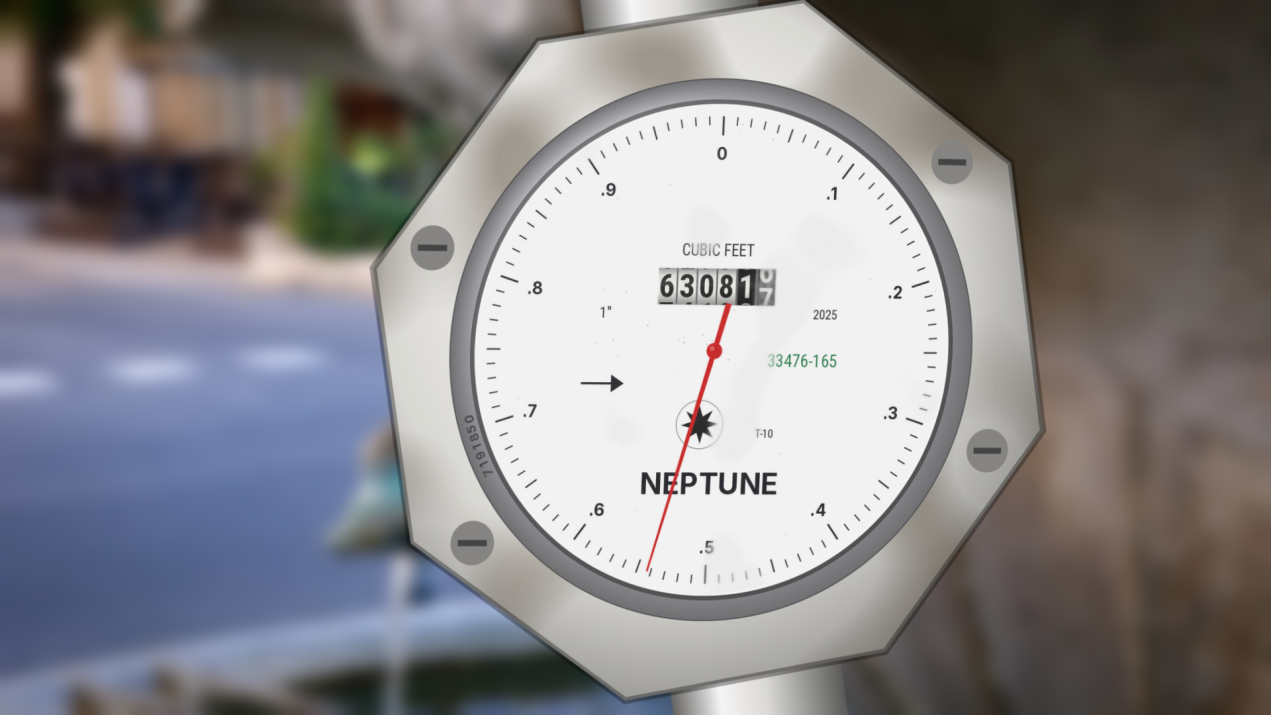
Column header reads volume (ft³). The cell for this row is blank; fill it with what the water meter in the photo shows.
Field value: 630816.54 ft³
